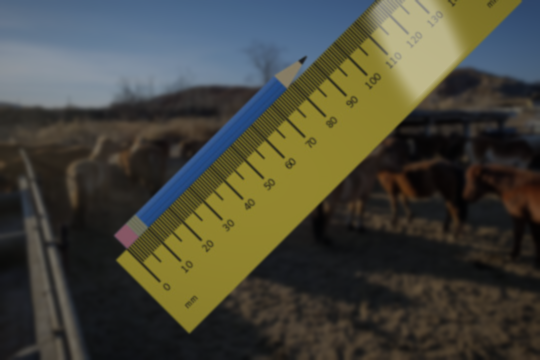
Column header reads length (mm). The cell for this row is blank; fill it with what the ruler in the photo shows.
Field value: 90 mm
